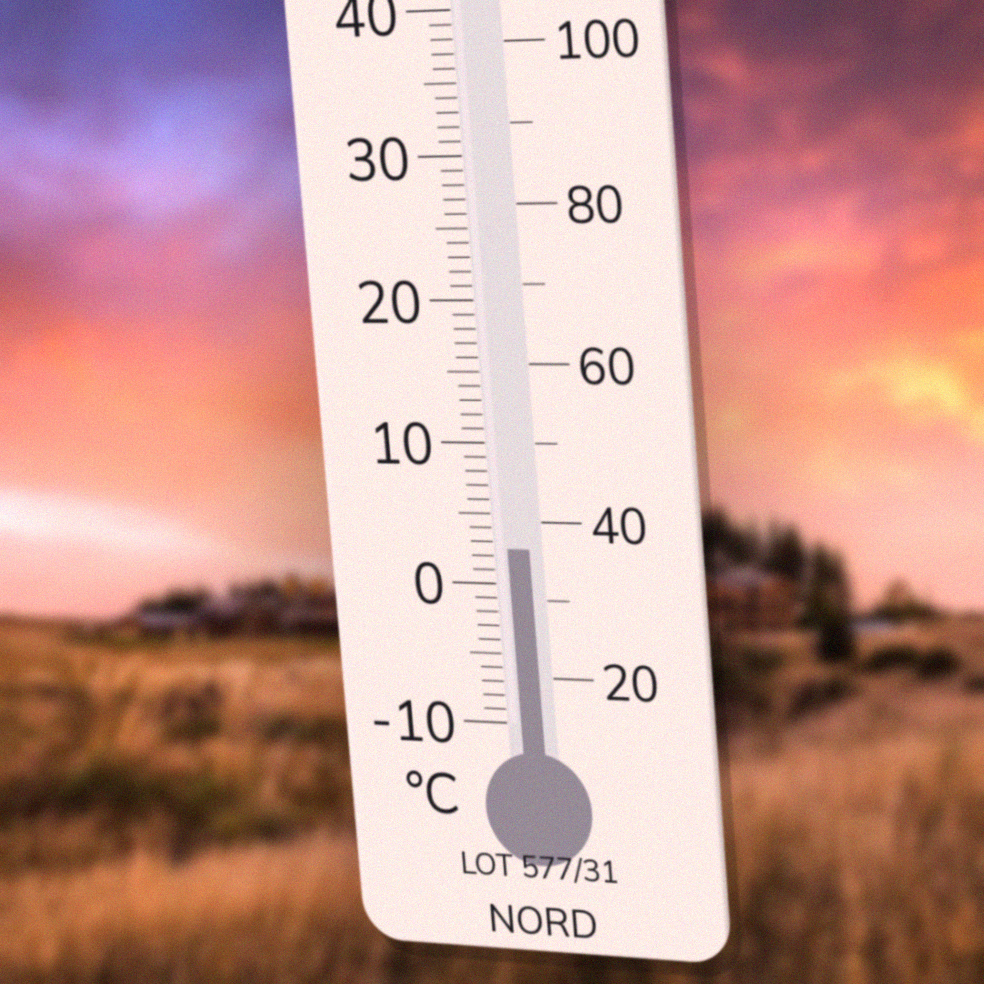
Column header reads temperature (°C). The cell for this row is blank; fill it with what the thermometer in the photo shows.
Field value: 2.5 °C
